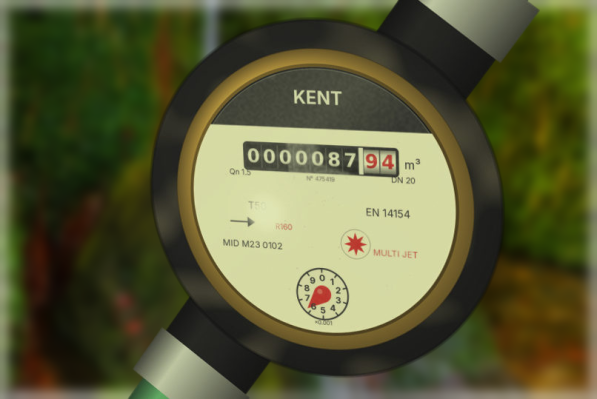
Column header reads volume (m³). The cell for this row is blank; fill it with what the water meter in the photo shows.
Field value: 87.946 m³
